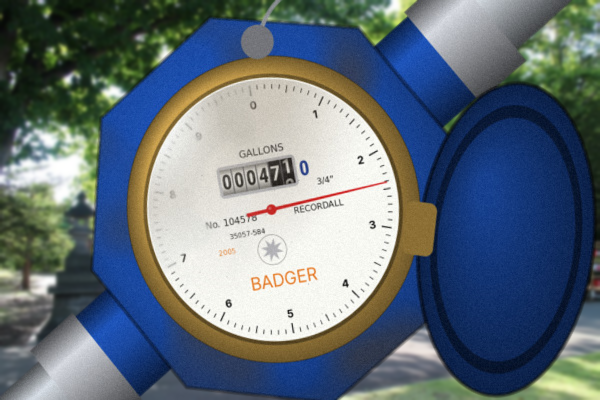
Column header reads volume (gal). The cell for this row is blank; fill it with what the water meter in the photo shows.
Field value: 4712.4 gal
